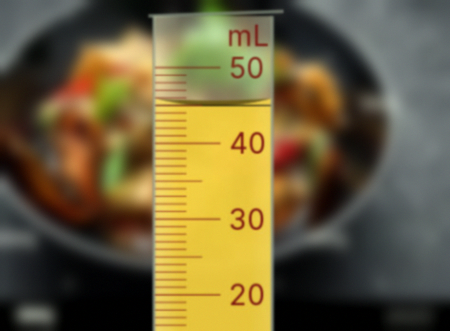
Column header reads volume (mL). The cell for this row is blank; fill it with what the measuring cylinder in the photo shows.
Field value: 45 mL
